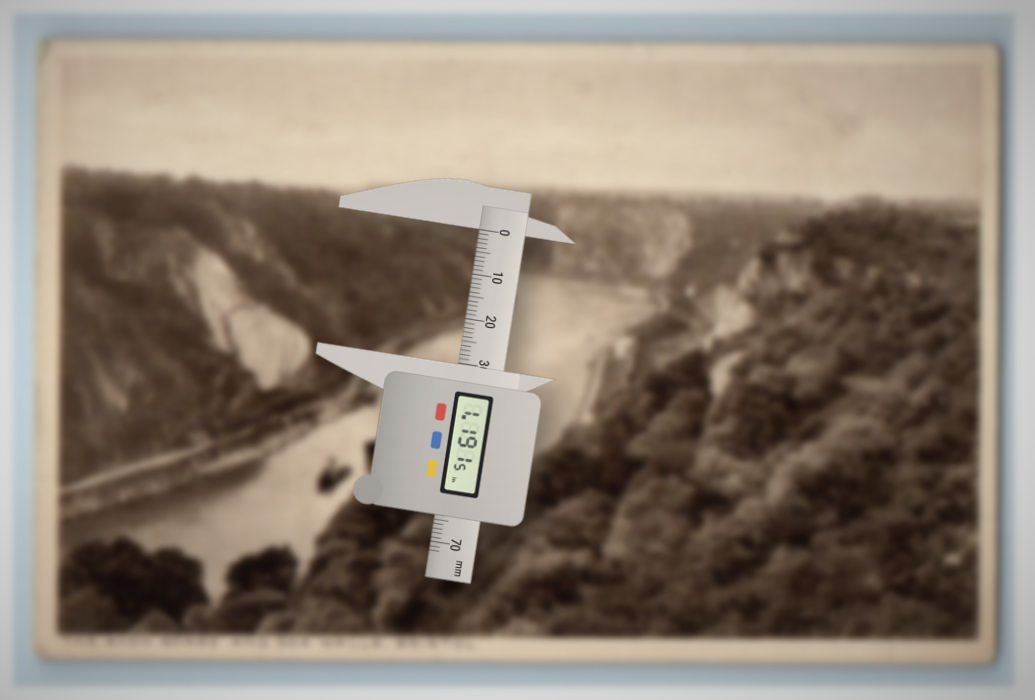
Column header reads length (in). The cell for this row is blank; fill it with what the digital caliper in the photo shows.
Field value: 1.1915 in
